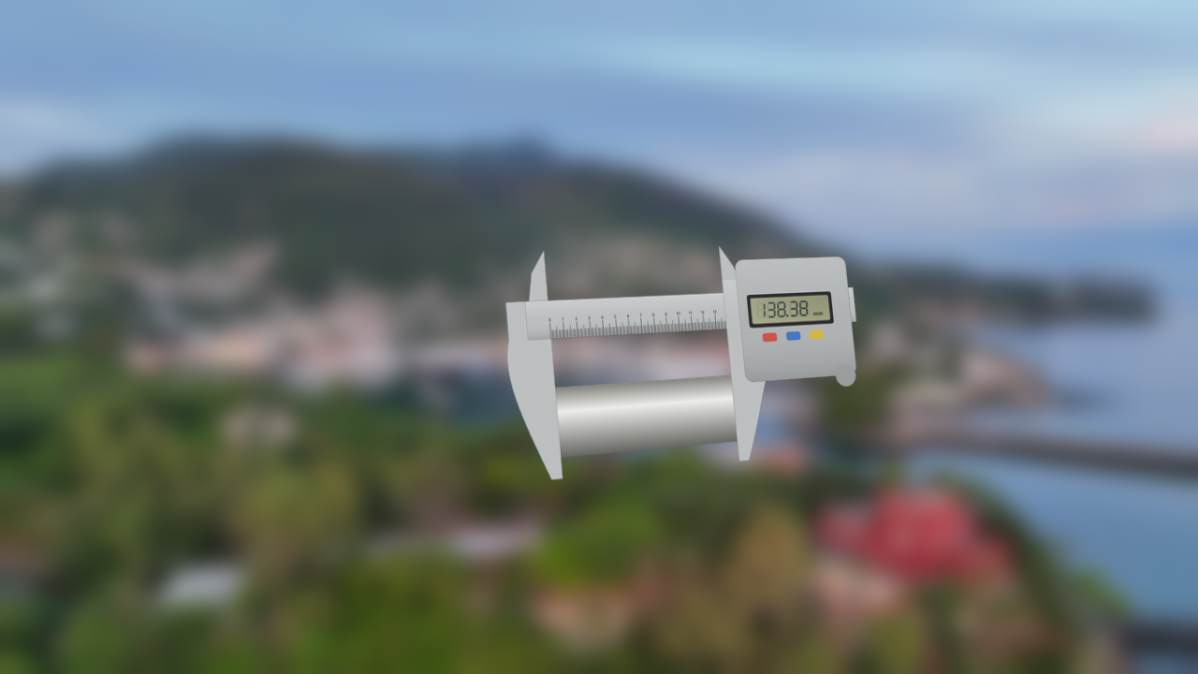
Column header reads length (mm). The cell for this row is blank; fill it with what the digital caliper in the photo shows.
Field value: 138.38 mm
